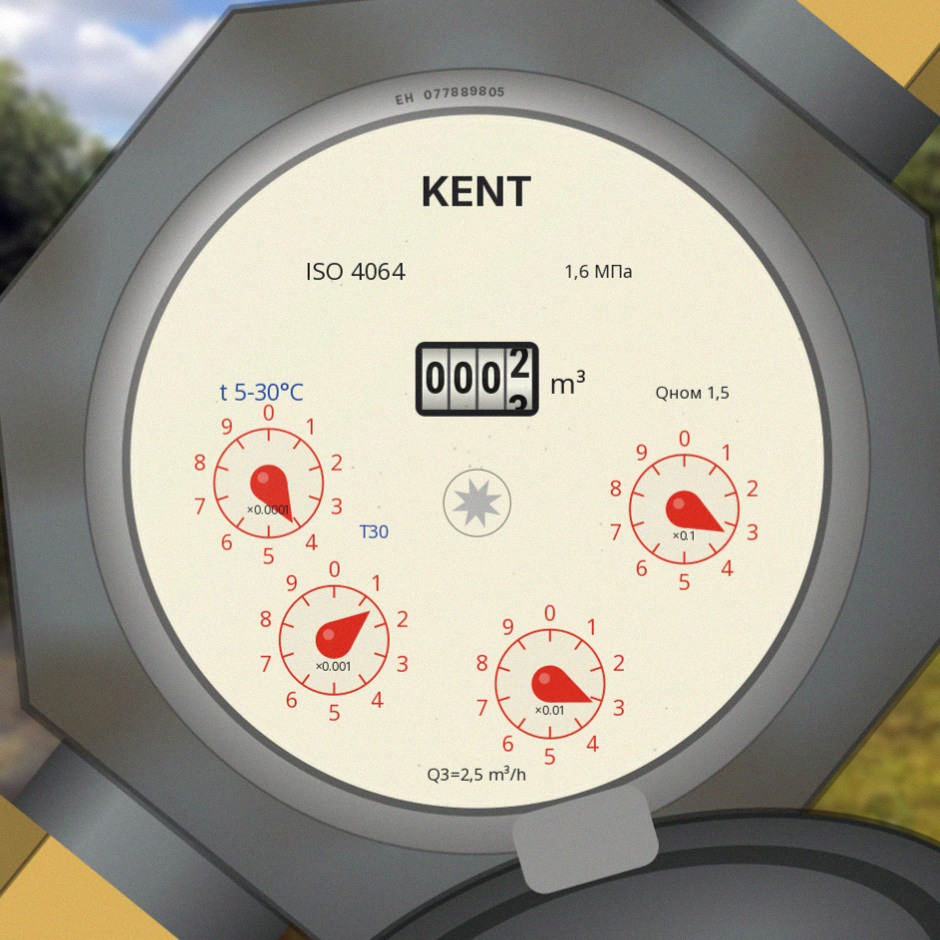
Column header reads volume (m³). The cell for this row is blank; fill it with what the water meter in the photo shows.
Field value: 2.3314 m³
